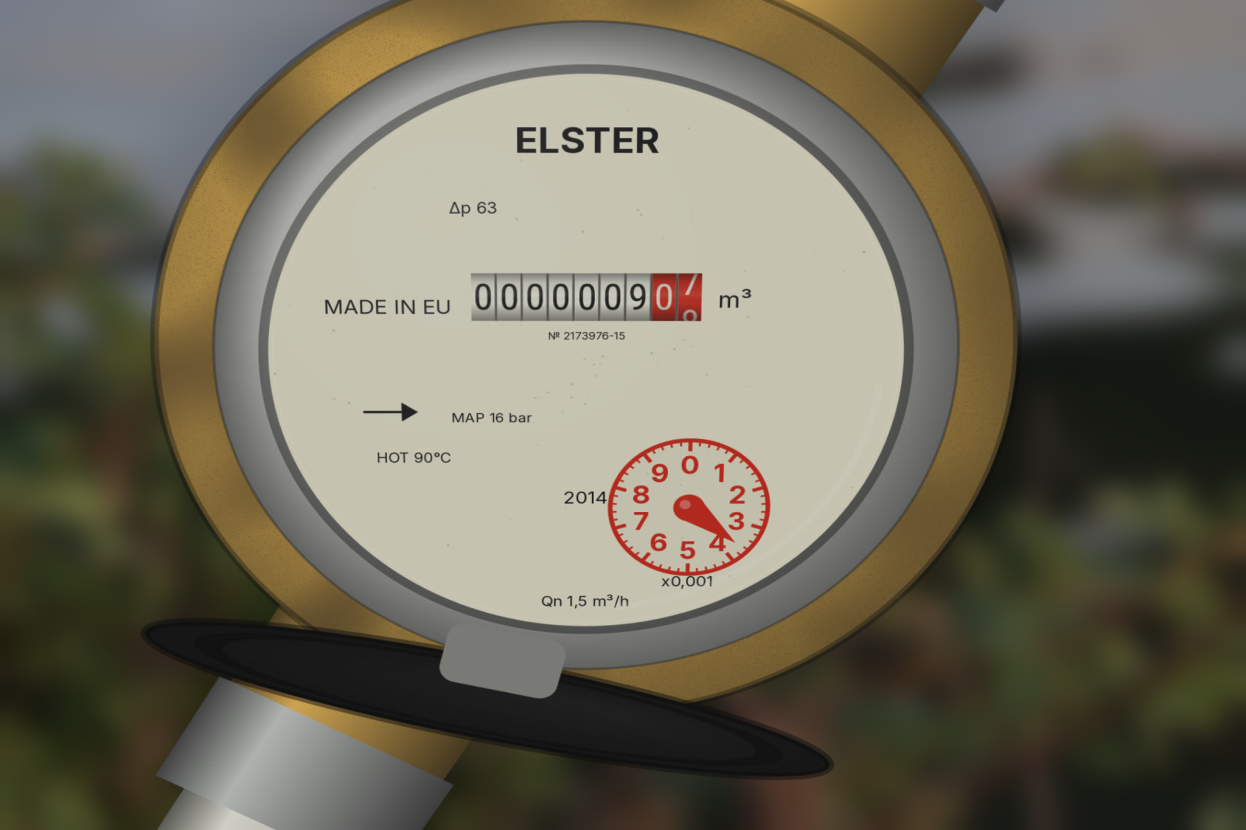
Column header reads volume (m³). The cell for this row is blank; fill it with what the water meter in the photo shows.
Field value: 9.073 m³
